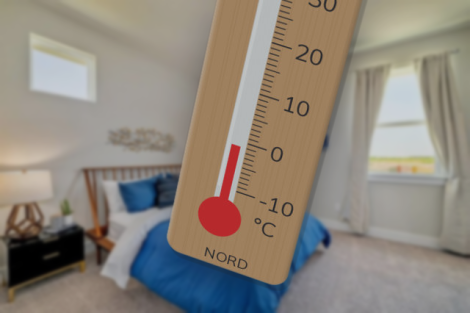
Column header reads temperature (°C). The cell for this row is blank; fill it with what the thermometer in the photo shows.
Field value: -1 °C
